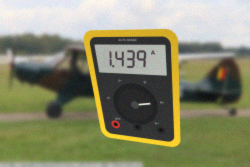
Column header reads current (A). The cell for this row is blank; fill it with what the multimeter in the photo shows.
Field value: 1.439 A
